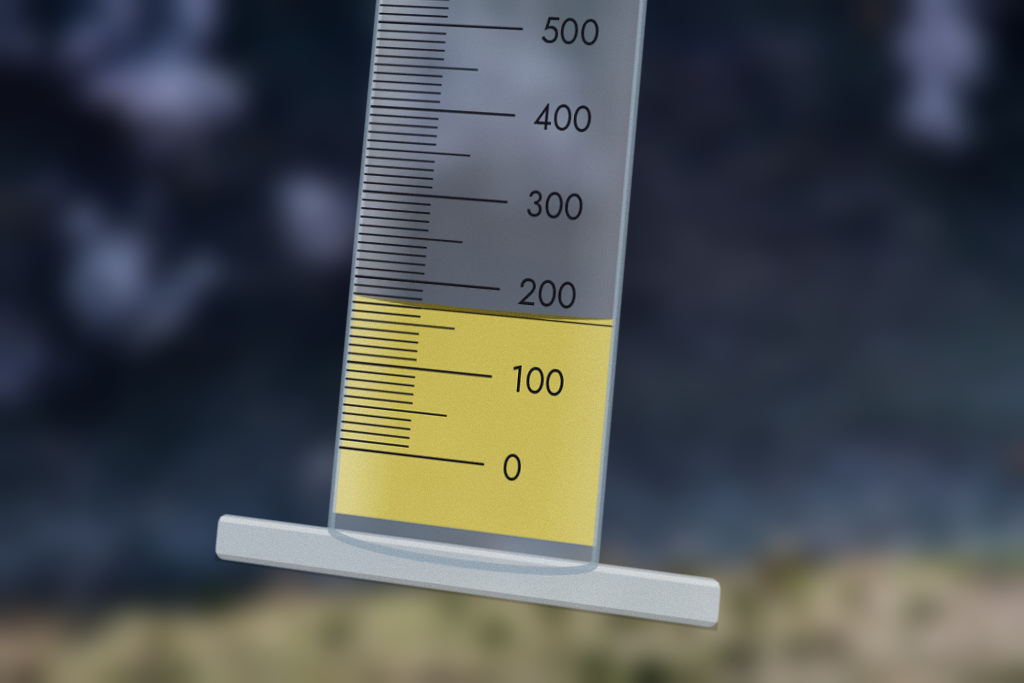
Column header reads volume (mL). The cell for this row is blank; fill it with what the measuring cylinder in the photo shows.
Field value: 170 mL
